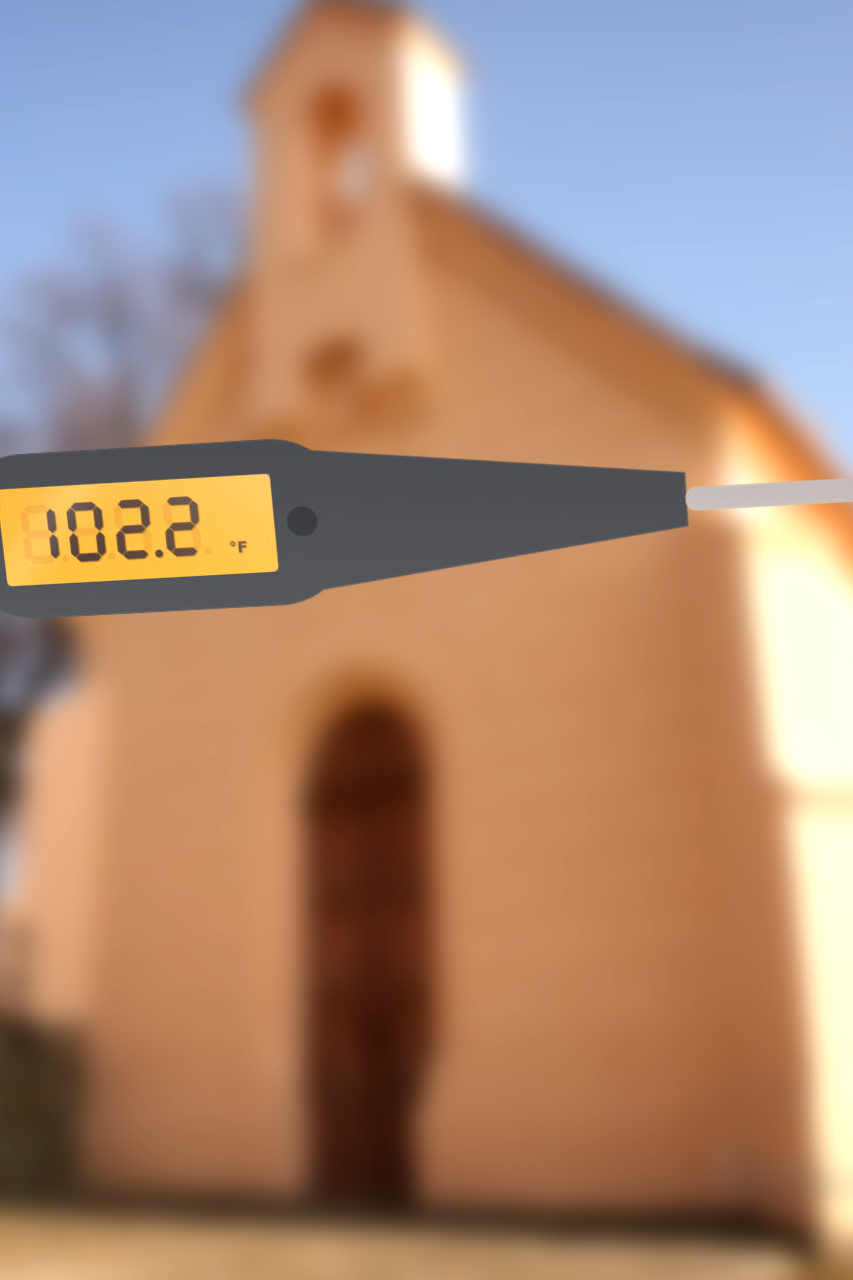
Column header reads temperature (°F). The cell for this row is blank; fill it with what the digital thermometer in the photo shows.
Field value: 102.2 °F
